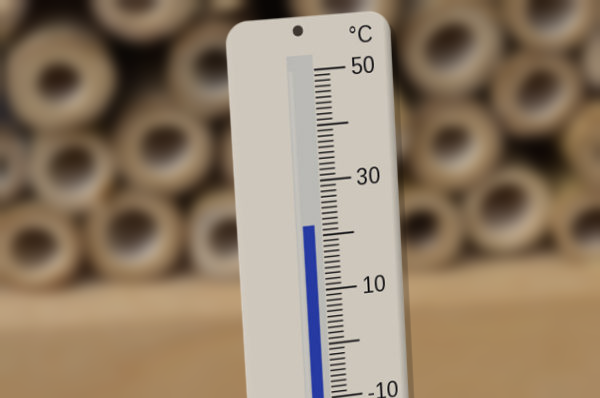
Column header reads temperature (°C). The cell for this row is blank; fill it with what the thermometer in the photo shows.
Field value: 22 °C
